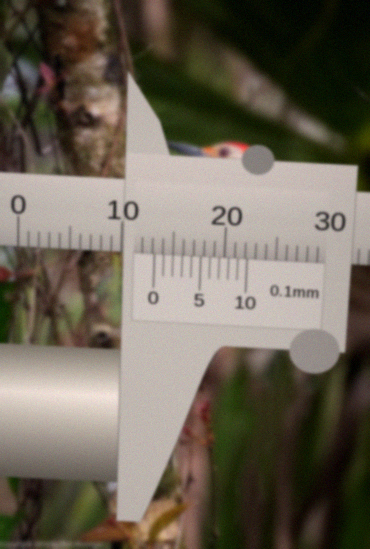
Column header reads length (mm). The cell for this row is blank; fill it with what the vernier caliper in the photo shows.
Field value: 13.2 mm
